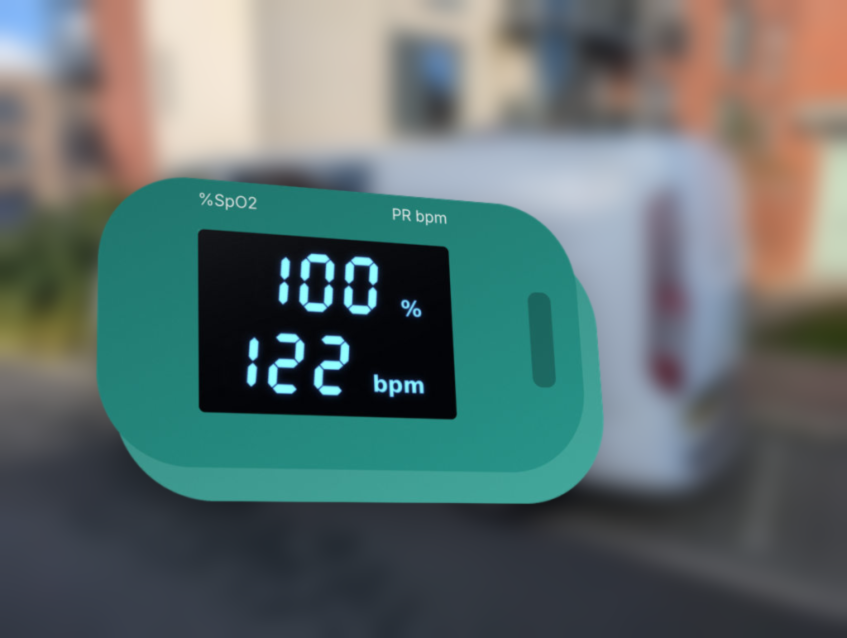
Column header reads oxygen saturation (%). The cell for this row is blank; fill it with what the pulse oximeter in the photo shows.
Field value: 100 %
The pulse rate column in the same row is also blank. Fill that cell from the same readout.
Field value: 122 bpm
